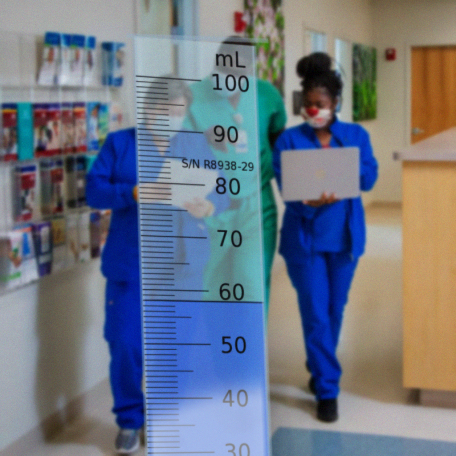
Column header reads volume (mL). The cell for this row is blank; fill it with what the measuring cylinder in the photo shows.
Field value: 58 mL
